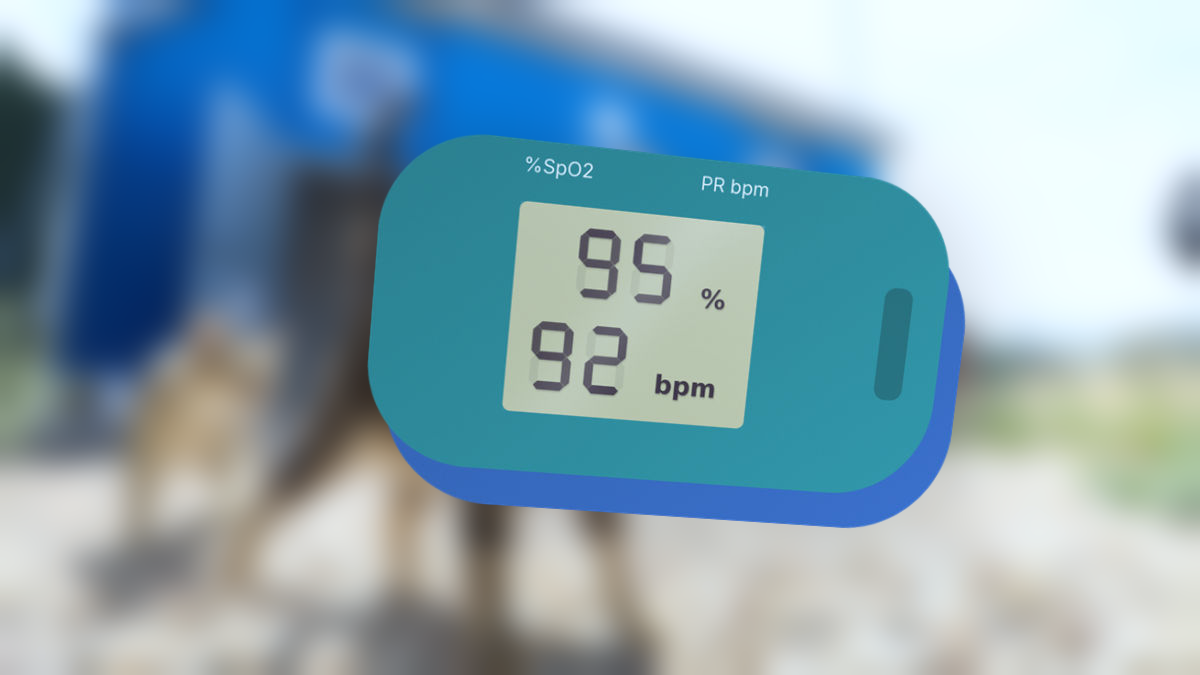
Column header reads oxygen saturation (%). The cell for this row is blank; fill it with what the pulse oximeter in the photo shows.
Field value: 95 %
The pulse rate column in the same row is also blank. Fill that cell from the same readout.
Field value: 92 bpm
